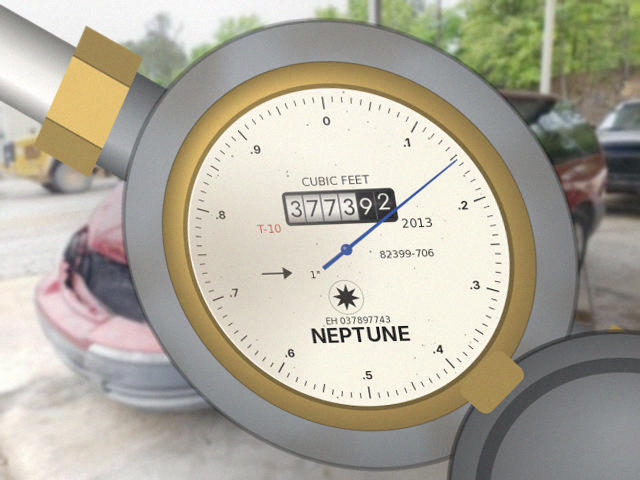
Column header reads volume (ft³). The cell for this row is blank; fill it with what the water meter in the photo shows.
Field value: 377392.15 ft³
